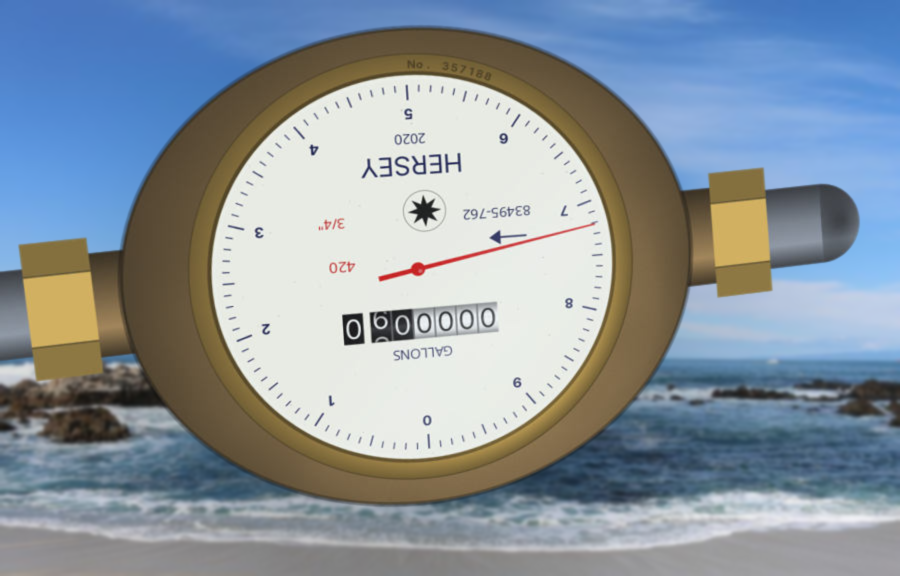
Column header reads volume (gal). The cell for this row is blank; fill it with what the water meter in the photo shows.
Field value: 87.2 gal
